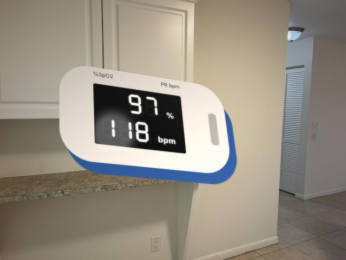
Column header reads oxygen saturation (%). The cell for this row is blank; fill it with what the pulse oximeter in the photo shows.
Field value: 97 %
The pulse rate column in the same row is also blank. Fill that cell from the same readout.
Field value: 118 bpm
